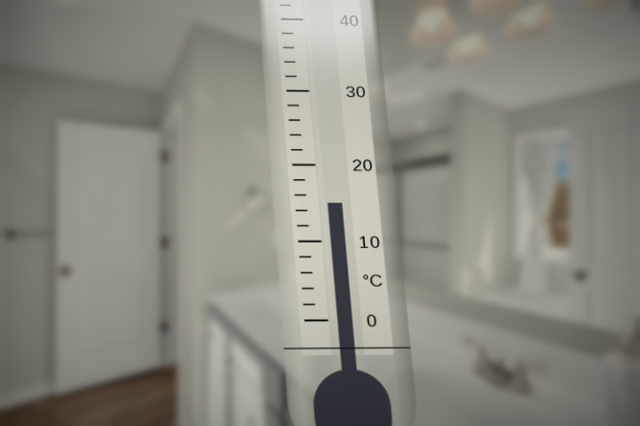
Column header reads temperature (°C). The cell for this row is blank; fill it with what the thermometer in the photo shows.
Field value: 15 °C
